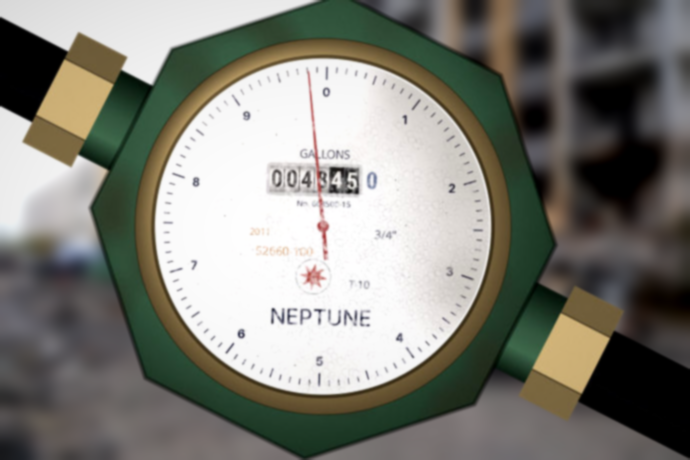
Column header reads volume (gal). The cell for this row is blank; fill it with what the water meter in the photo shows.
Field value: 48449.8 gal
